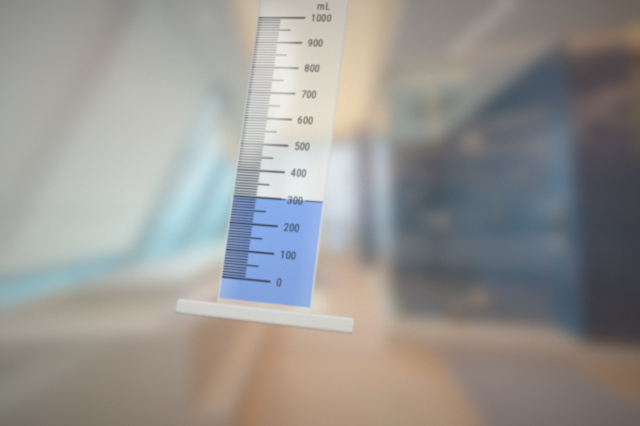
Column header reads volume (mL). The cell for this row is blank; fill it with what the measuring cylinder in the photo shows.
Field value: 300 mL
